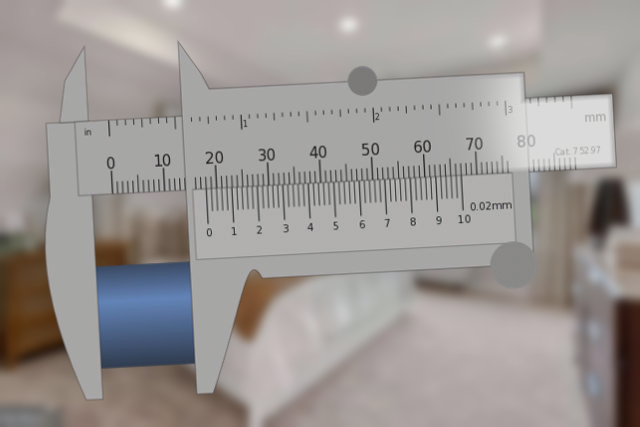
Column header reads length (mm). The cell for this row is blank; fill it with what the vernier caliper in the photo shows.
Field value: 18.0 mm
